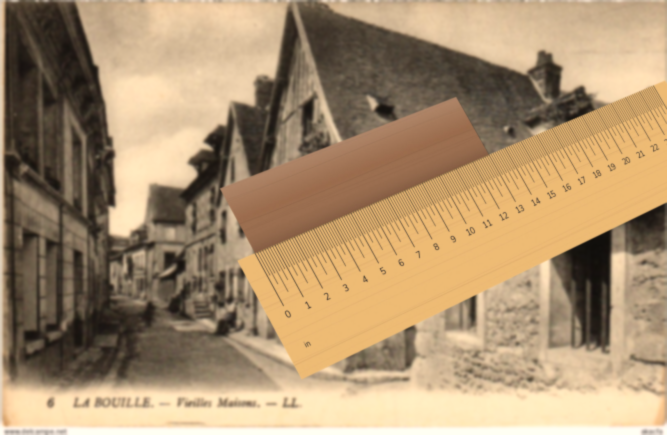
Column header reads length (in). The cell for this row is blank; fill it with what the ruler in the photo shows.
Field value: 13 in
